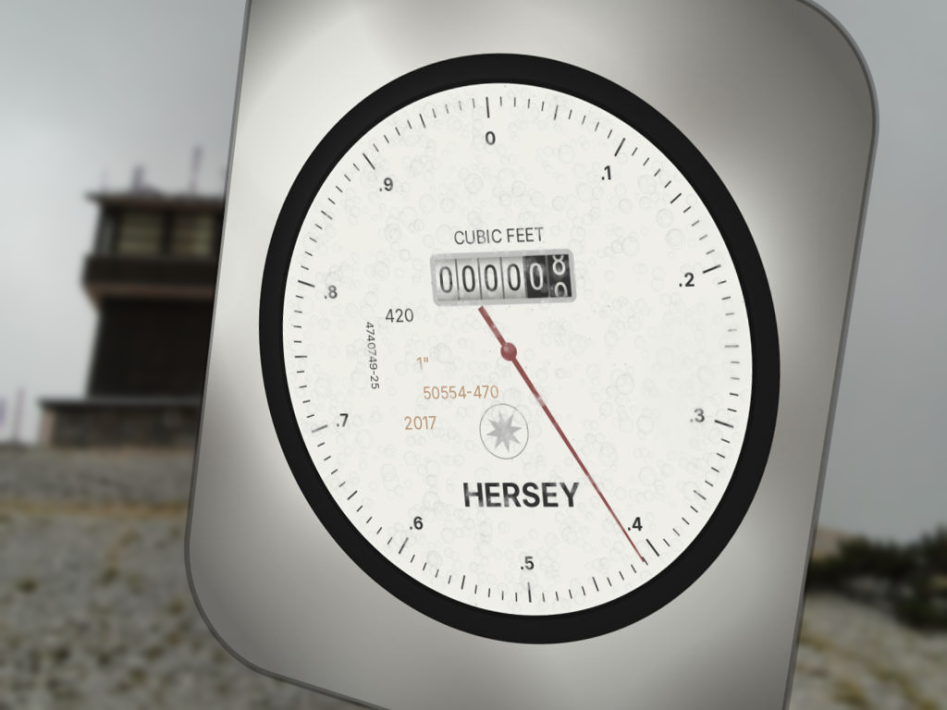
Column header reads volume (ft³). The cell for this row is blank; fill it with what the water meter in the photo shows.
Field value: 8.41 ft³
